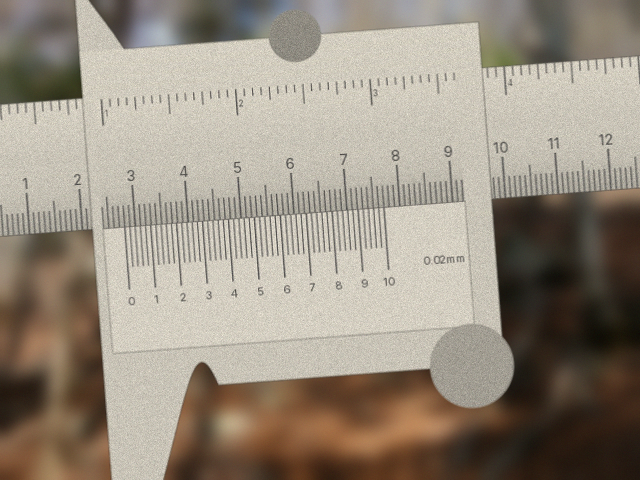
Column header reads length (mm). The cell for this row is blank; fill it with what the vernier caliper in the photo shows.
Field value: 28.0 mm
